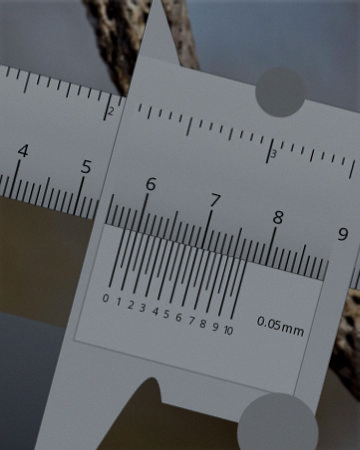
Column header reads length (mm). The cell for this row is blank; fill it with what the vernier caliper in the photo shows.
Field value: 58.0 mm
